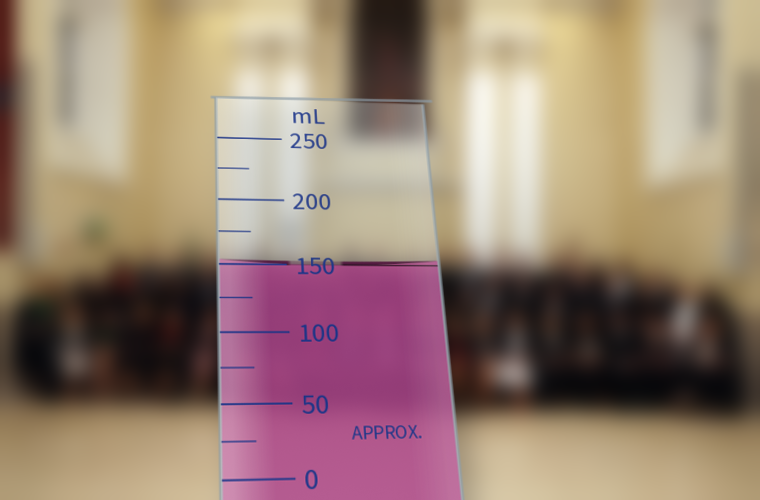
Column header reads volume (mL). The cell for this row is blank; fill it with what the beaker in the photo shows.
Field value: 150 mL
